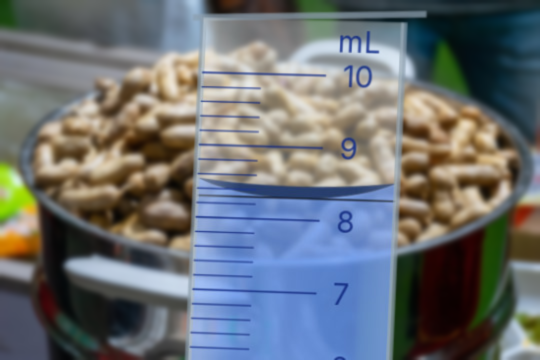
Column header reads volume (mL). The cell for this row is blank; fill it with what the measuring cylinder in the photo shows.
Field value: 8.3 mL
